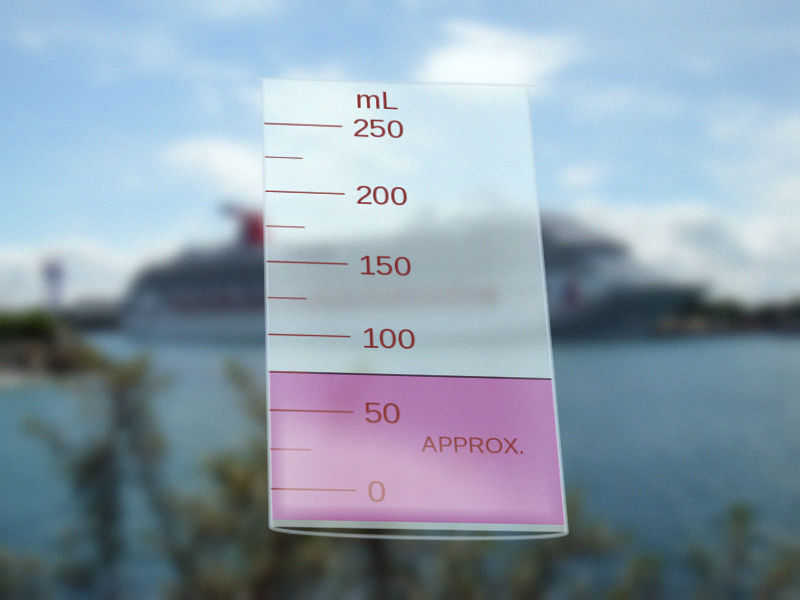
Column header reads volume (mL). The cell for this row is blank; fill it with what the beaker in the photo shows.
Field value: 75 mL
